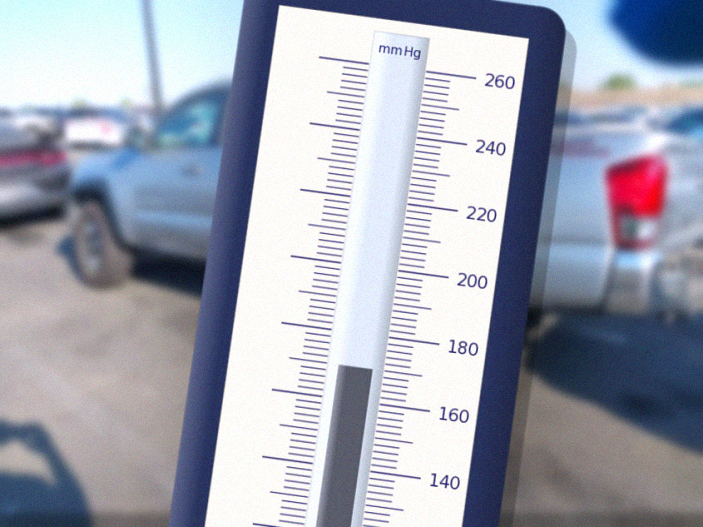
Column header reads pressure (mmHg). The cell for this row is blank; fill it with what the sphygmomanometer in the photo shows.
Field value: 170 mmHg
